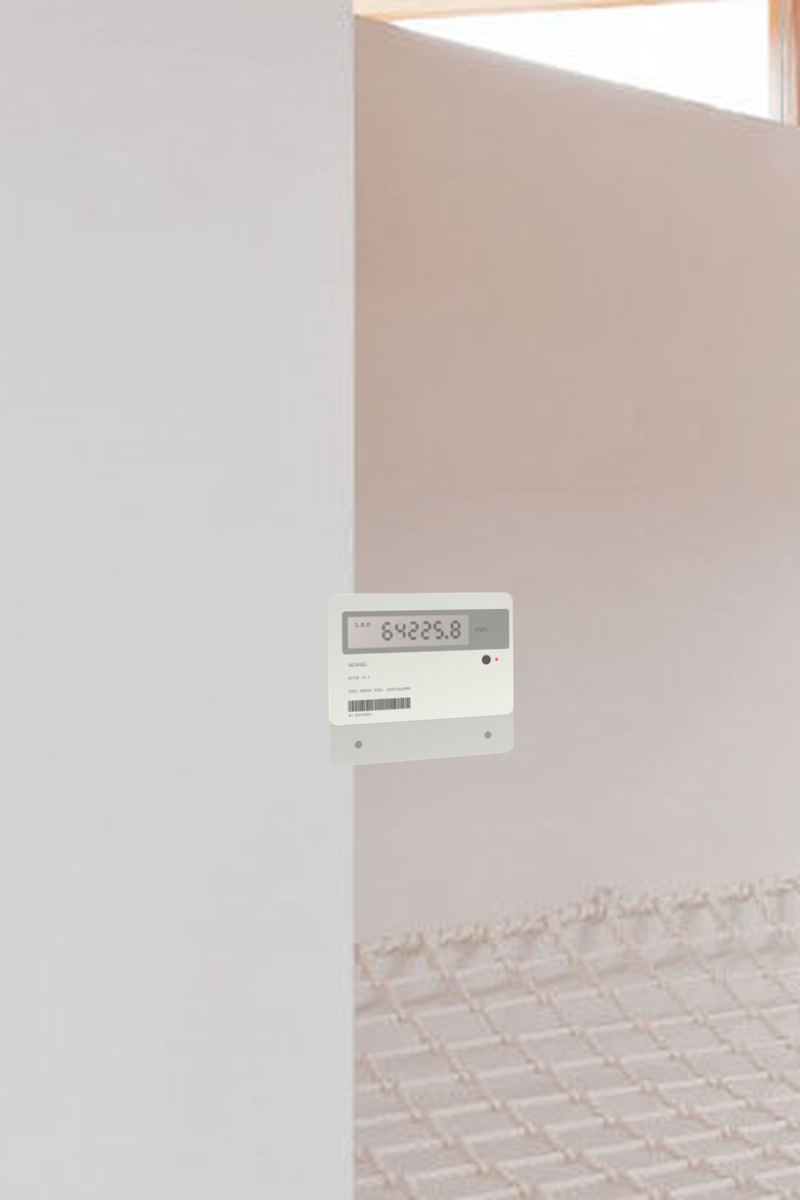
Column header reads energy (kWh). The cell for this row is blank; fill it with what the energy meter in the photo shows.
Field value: 64225.8 kWh
